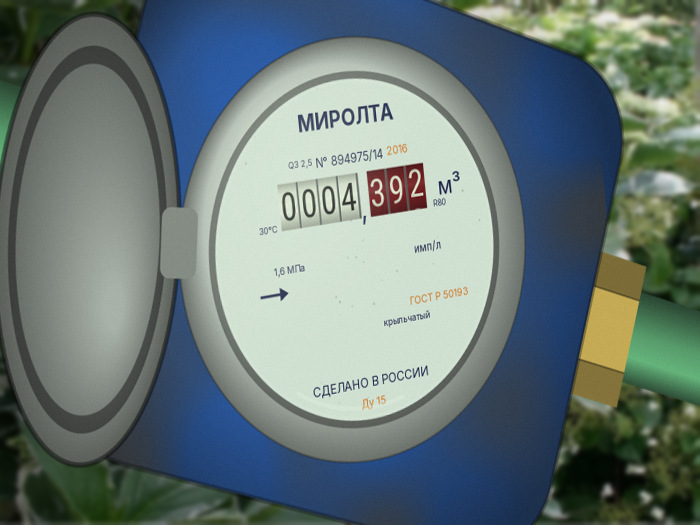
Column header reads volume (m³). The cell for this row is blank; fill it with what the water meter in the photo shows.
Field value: 4.392 m³
